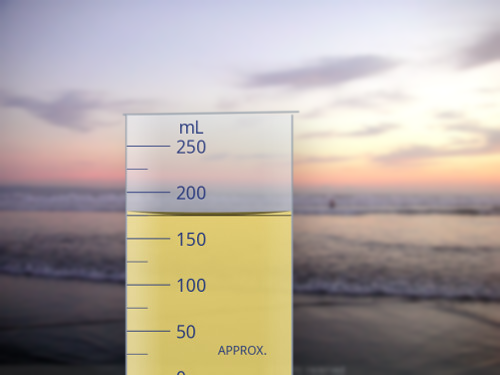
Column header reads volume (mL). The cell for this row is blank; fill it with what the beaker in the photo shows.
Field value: 175 mL
